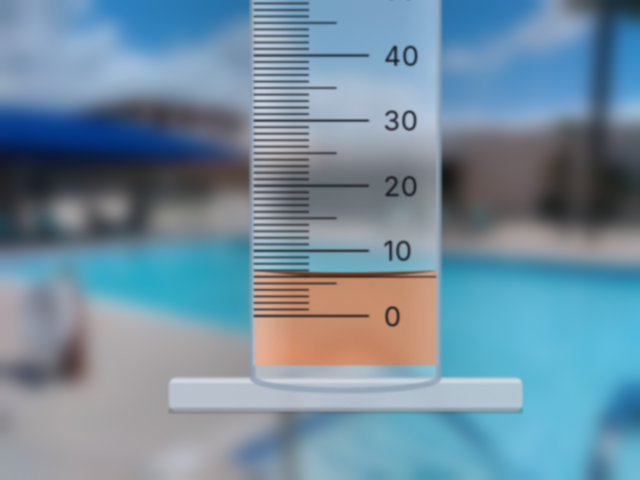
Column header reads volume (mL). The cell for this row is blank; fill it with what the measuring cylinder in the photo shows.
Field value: 6 mL
